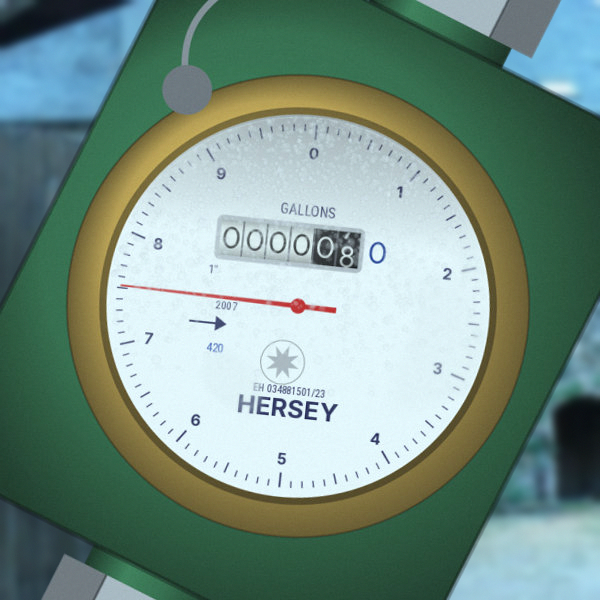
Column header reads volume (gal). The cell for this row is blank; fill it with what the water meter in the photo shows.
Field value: 77.5 gal
